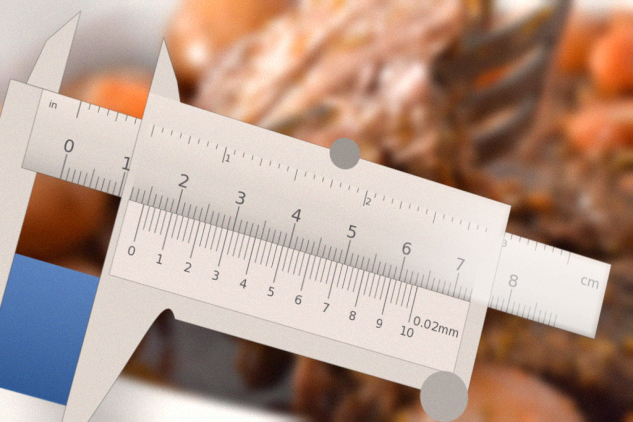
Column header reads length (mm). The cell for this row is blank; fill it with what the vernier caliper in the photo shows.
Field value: 14.4 mm
